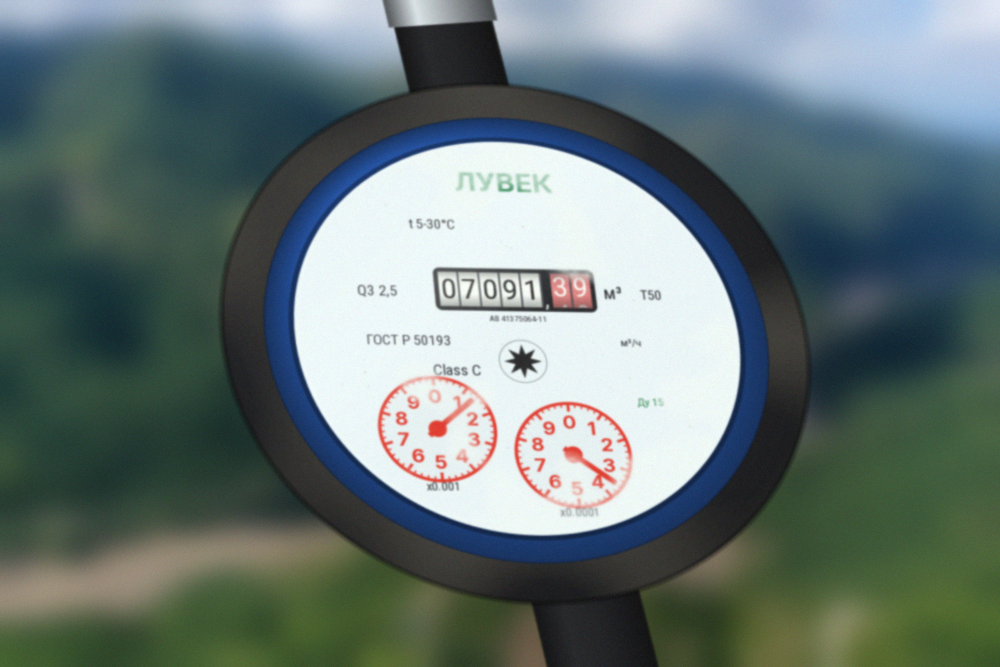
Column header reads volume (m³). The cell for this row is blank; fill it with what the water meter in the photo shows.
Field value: 7091.3913 m³
